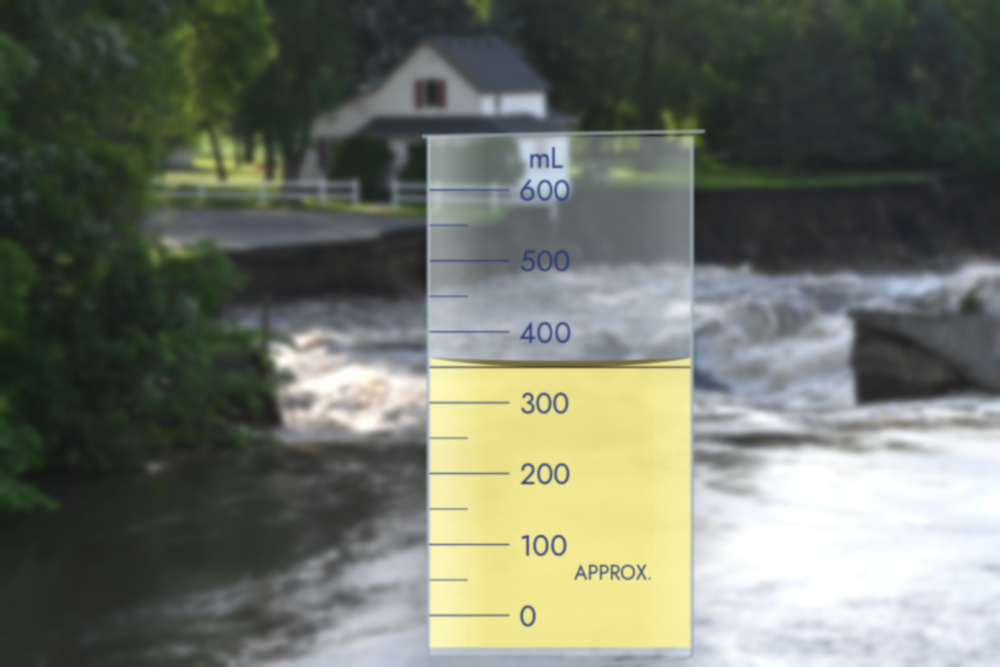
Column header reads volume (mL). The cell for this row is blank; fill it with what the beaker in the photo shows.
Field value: 350 mL
